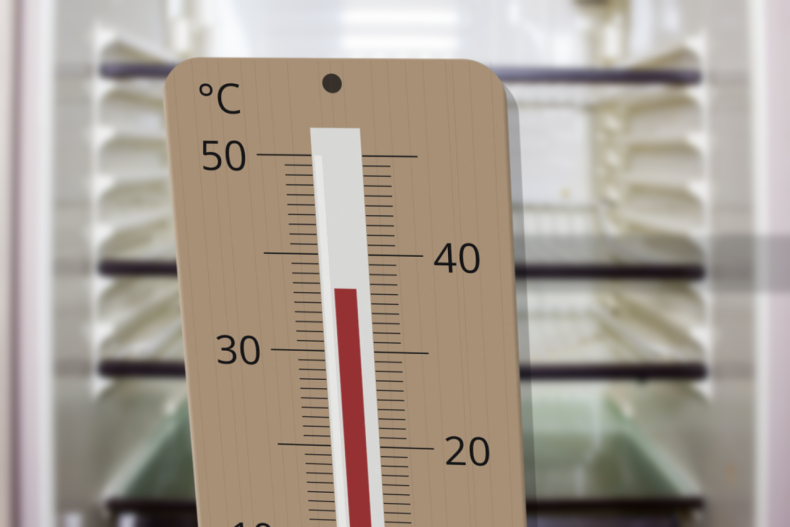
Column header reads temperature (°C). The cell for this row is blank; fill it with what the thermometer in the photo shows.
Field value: 36.5 °C
